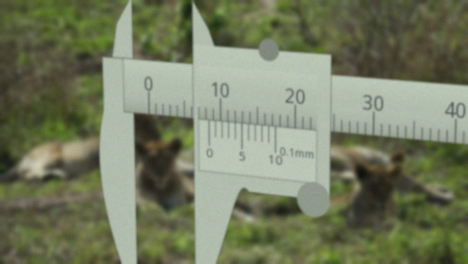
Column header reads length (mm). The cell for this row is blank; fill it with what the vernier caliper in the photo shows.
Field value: 8.4 mm
